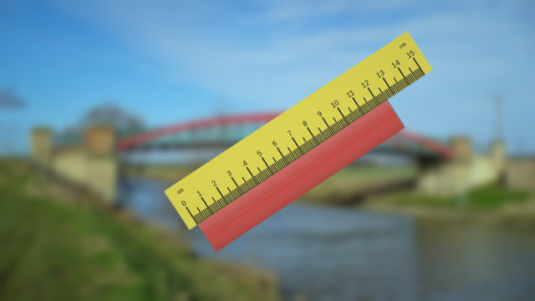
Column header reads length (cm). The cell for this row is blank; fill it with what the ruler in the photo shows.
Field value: 12.5 cm
